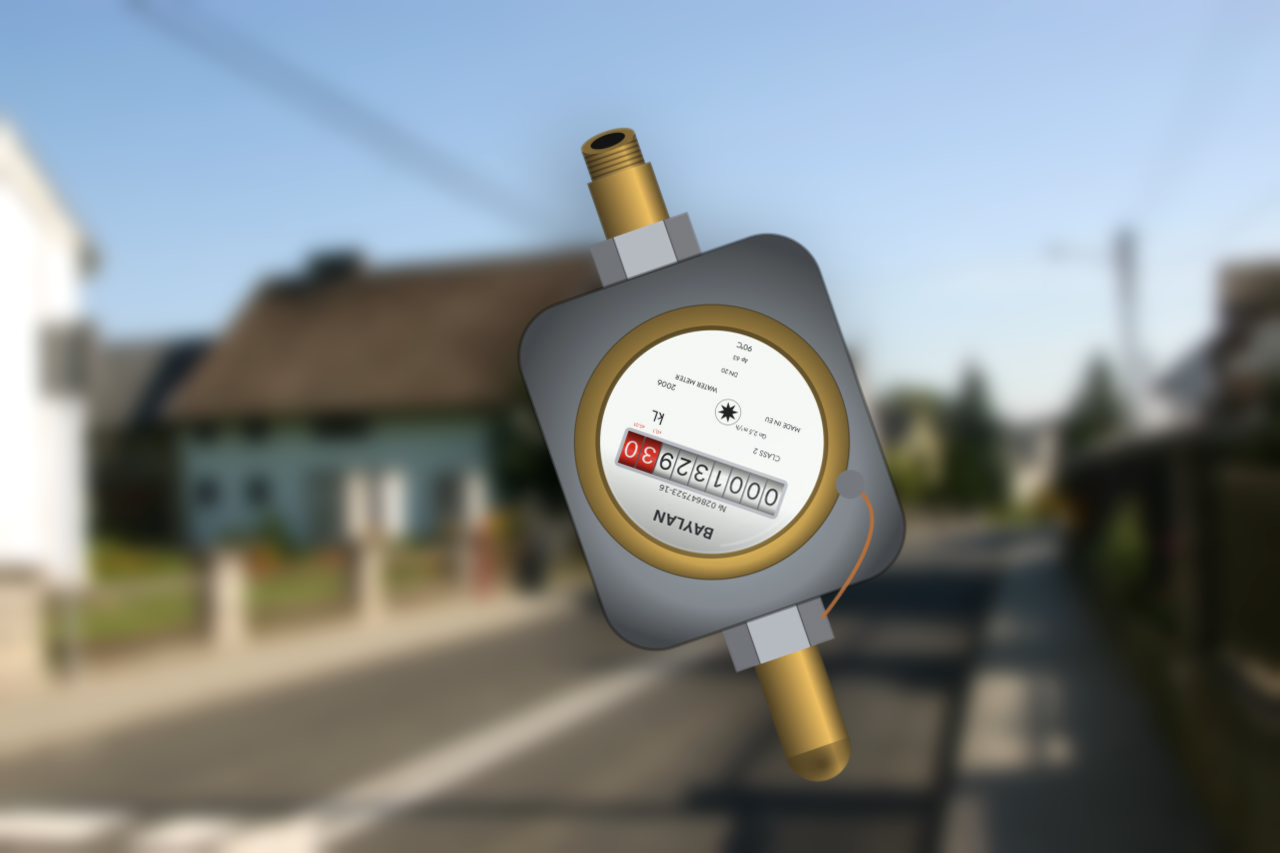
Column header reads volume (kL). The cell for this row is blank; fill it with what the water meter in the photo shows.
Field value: 1329.30 kL
